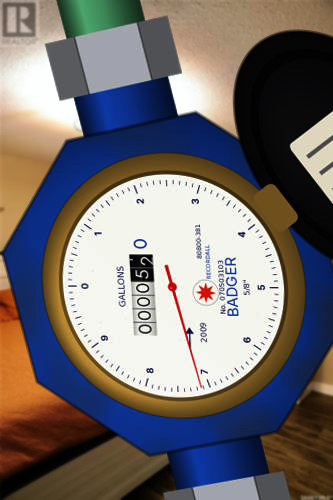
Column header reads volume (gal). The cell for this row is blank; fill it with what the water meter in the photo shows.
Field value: 517.1 gal
